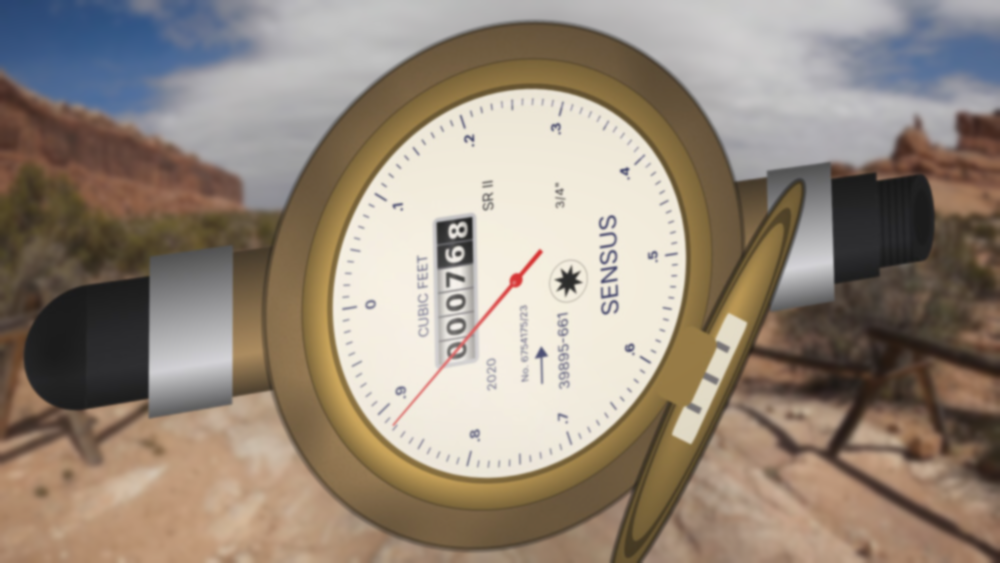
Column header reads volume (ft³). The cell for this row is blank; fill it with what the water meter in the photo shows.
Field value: 767.88 ft³
